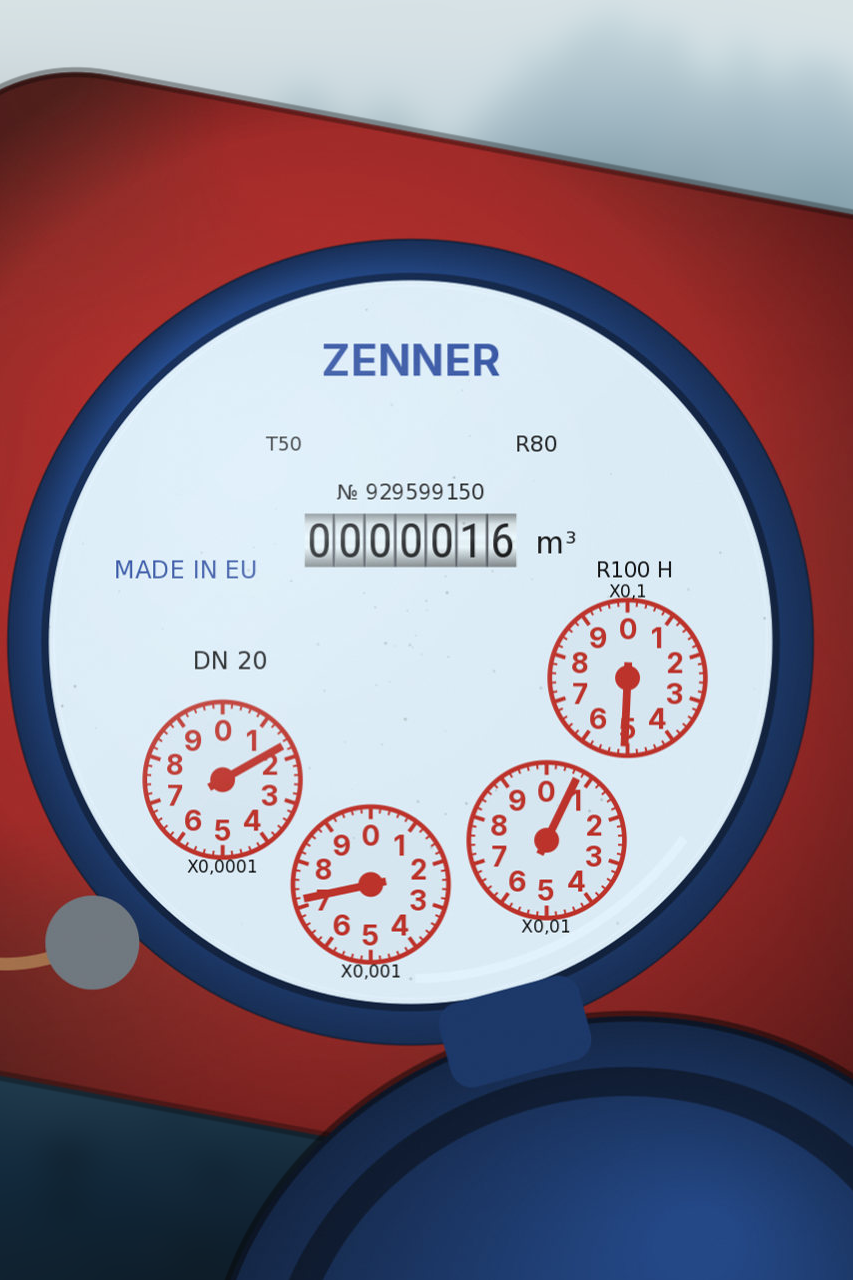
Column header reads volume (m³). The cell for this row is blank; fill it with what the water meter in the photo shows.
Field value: 16.5071 m³
